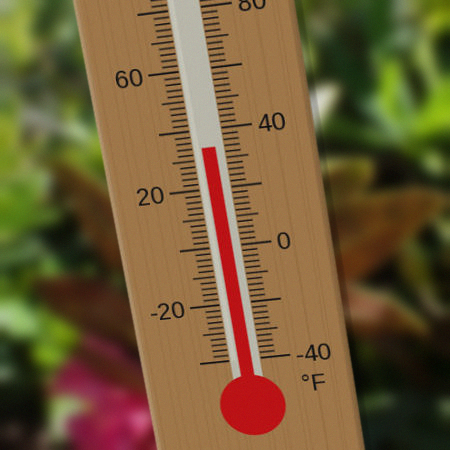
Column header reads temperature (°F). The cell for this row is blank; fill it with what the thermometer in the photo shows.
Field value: 34 °F
